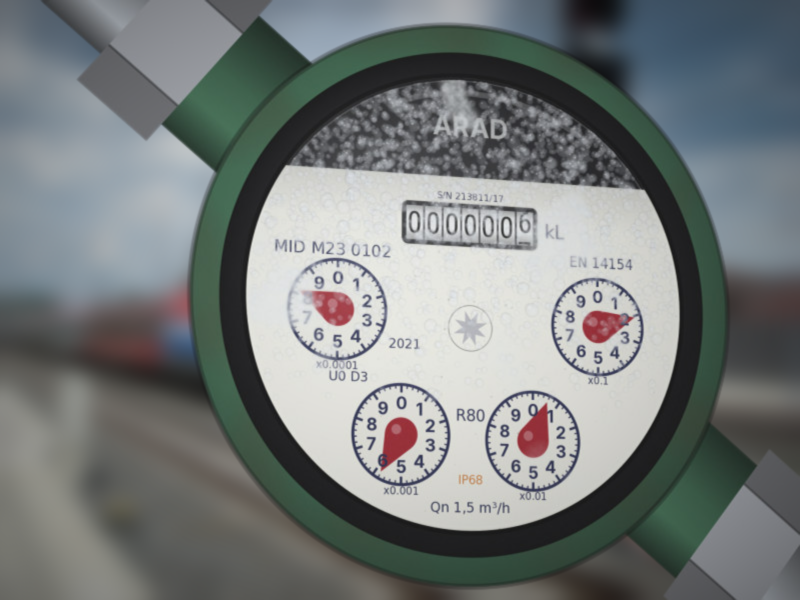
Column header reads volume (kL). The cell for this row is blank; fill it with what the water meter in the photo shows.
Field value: 6.2058 kL
